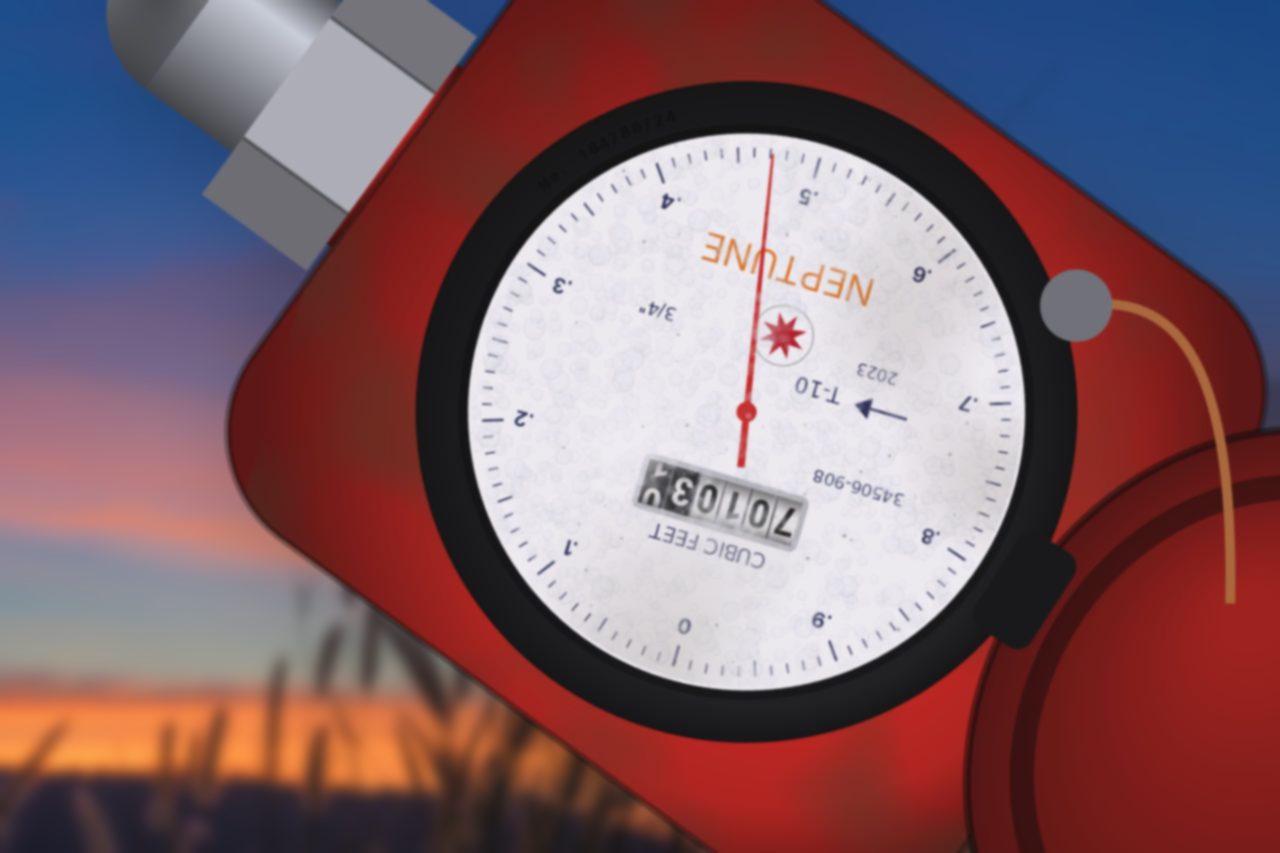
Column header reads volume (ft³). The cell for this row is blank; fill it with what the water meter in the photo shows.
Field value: 701030.47 ft³
